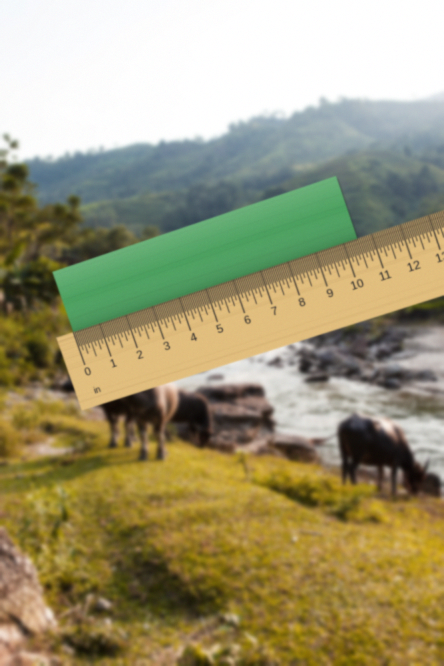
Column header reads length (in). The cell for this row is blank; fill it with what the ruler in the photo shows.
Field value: 10.5 in
